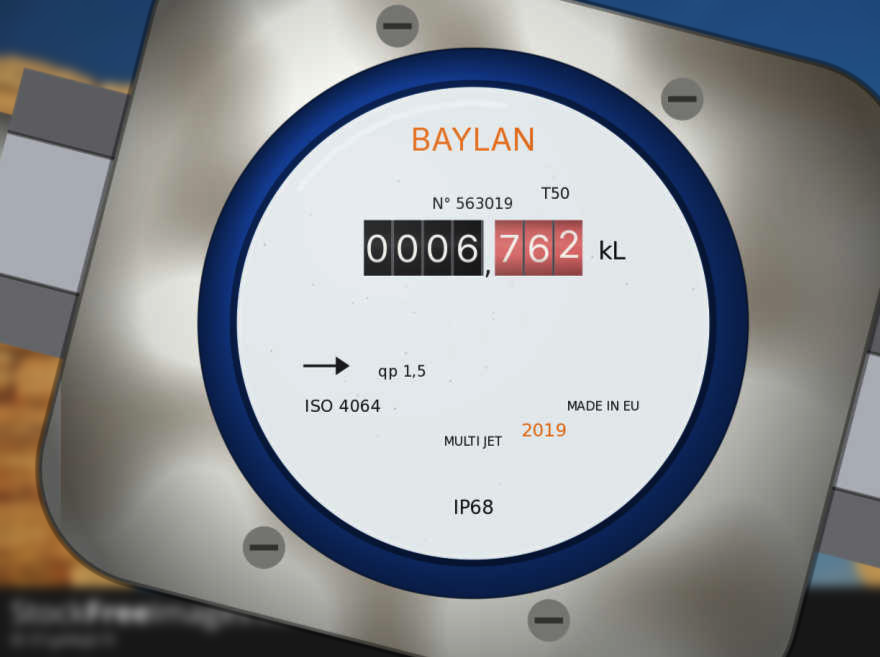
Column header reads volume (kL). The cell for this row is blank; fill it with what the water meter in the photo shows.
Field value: 6.762 kL
